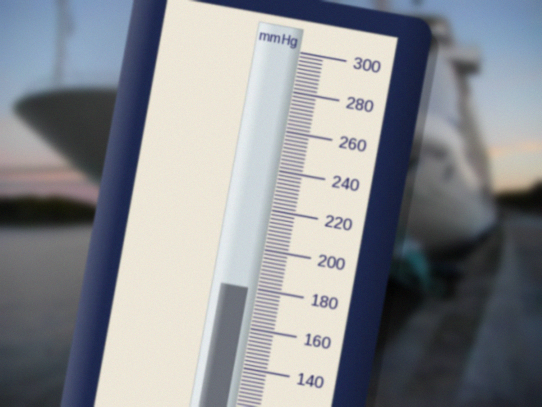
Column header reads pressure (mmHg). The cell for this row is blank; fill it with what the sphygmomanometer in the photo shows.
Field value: 180 mmHg
